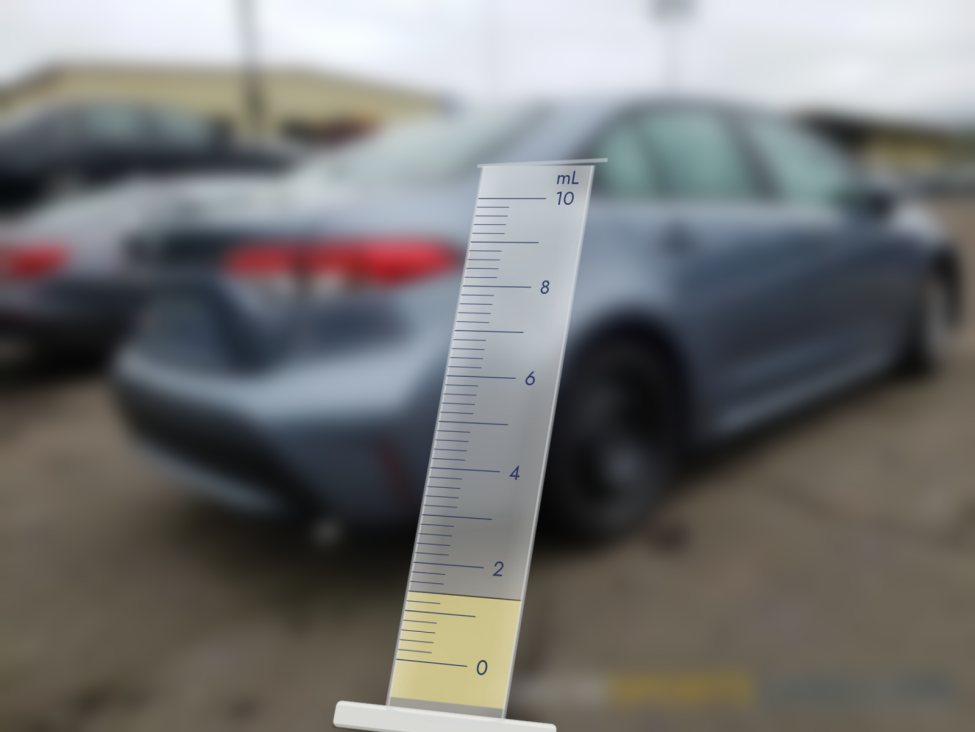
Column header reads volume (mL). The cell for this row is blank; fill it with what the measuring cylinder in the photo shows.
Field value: 1.4 mL
